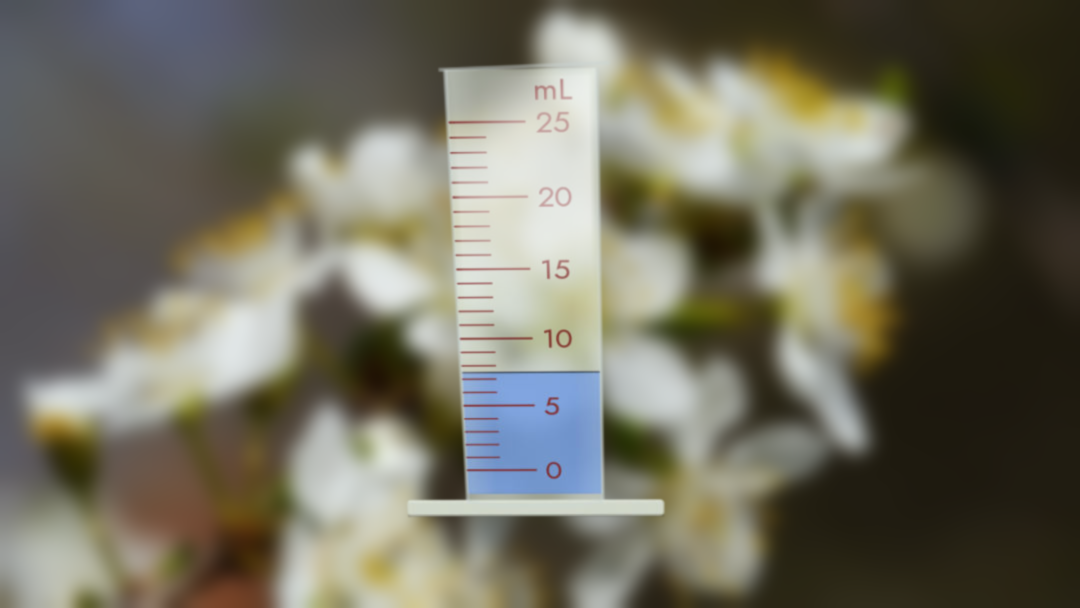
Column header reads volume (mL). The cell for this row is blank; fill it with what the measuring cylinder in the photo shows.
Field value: 7.5 mL
